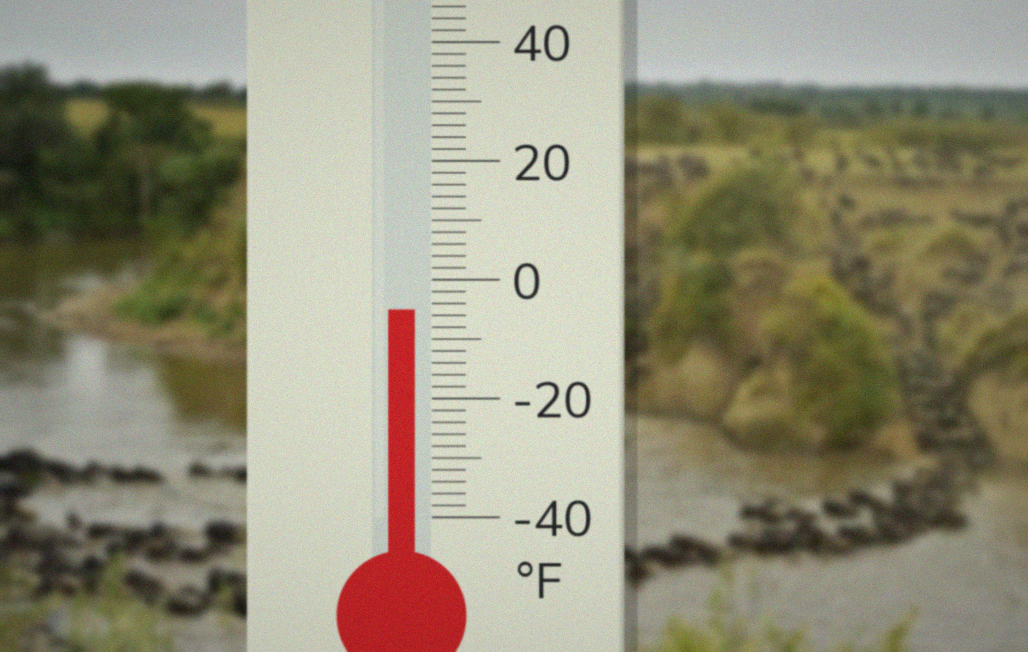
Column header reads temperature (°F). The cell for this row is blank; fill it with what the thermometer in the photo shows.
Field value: -5 °F
